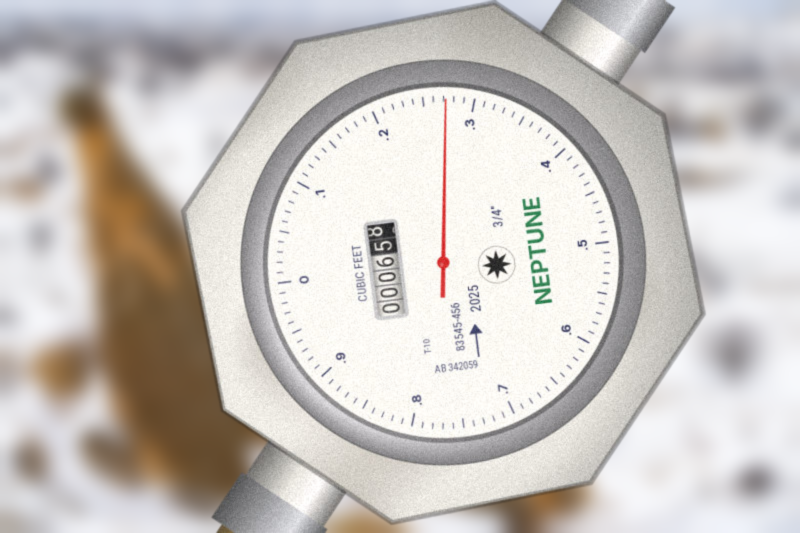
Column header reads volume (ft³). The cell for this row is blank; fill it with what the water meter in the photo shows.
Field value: 658.27 ft³
